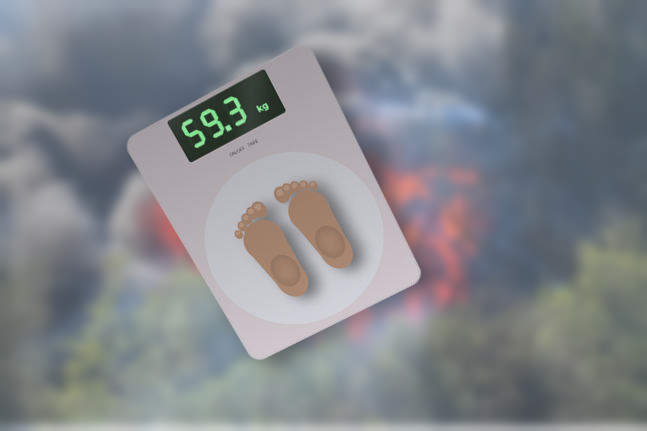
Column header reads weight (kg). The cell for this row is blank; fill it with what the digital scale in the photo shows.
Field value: 59.3 kg
